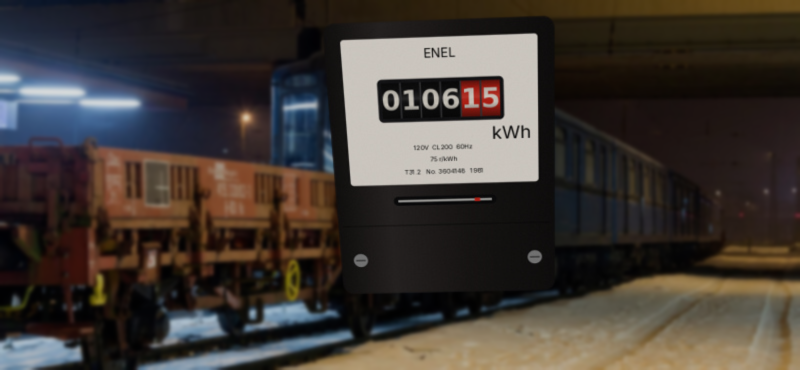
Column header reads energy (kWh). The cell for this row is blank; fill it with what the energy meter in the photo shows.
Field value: 106.15 kWh
